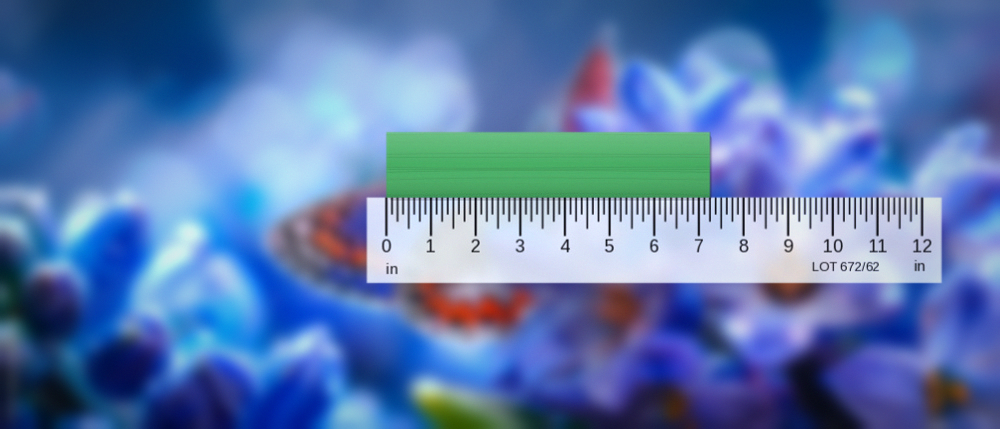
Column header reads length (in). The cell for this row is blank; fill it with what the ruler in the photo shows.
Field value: 7.25 in
